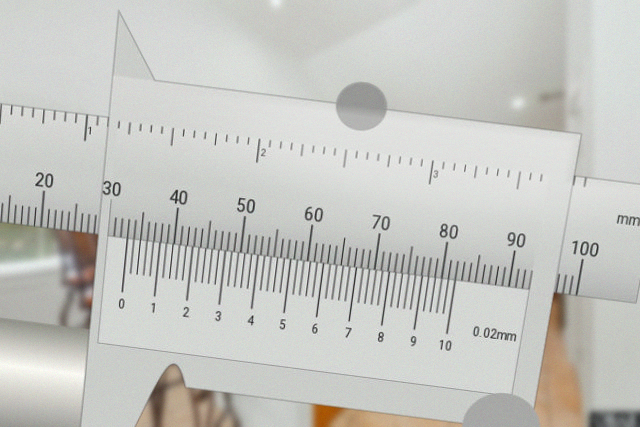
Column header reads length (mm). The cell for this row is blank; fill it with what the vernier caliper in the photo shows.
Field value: 33.0 mm
